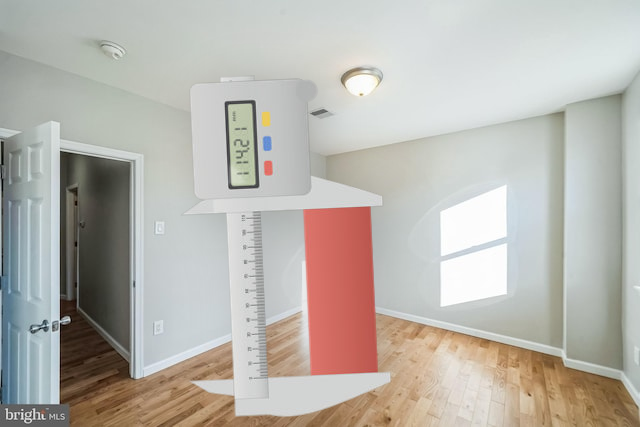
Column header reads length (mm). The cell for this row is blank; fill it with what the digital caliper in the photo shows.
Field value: 114.21 mm
